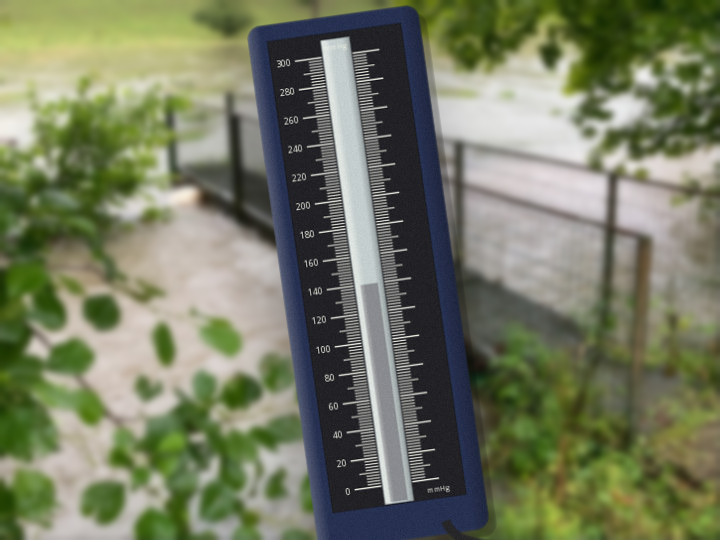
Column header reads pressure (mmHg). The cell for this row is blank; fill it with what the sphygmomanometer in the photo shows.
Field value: 140 mmHg
